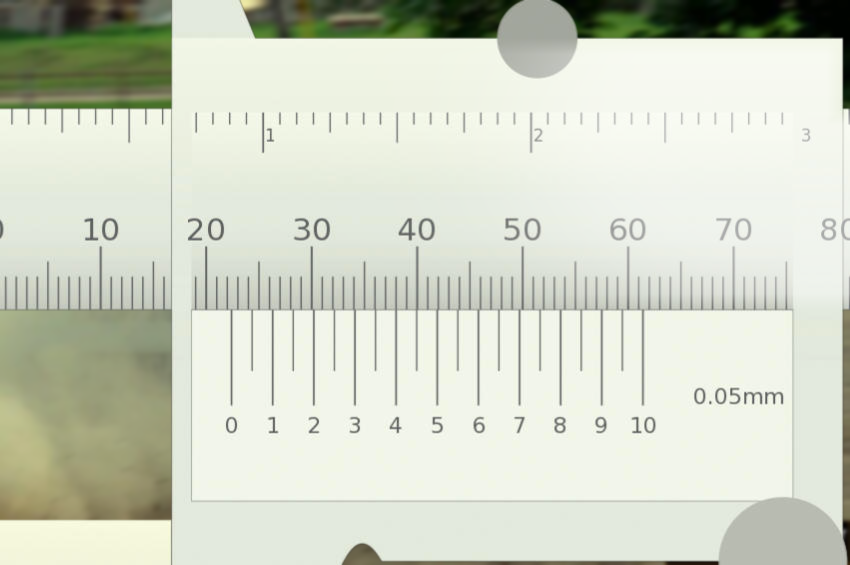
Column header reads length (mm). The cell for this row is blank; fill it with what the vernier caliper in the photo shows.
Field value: 22.4 mm
